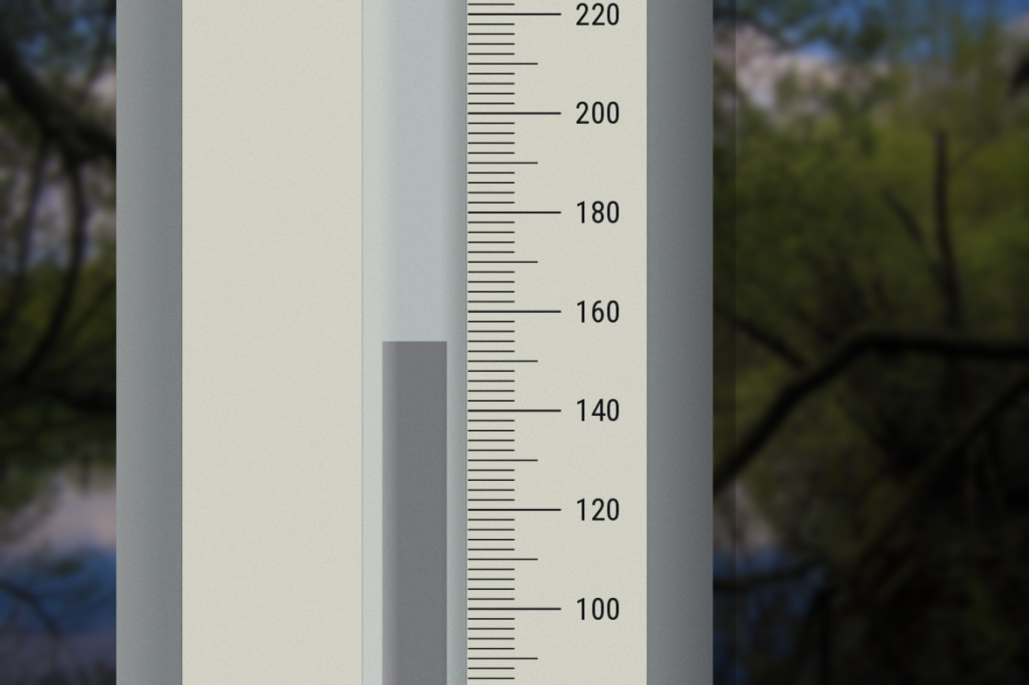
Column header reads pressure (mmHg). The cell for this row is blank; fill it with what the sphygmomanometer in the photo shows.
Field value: 154 mmHg
